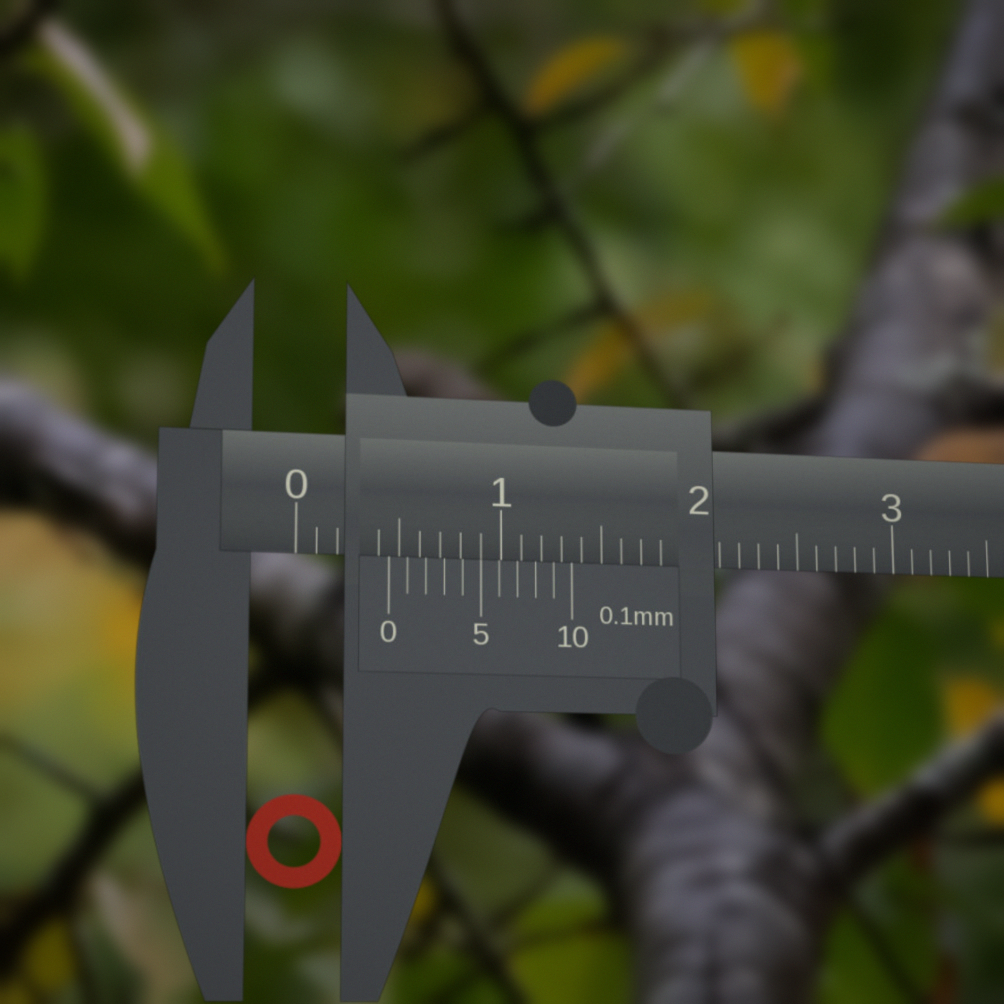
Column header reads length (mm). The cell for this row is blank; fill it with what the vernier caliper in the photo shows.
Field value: 4.5 mm
